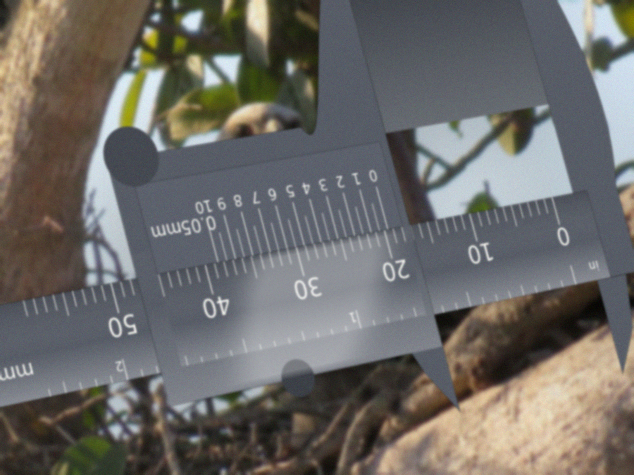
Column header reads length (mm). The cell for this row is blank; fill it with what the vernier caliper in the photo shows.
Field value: 19.6 mm
